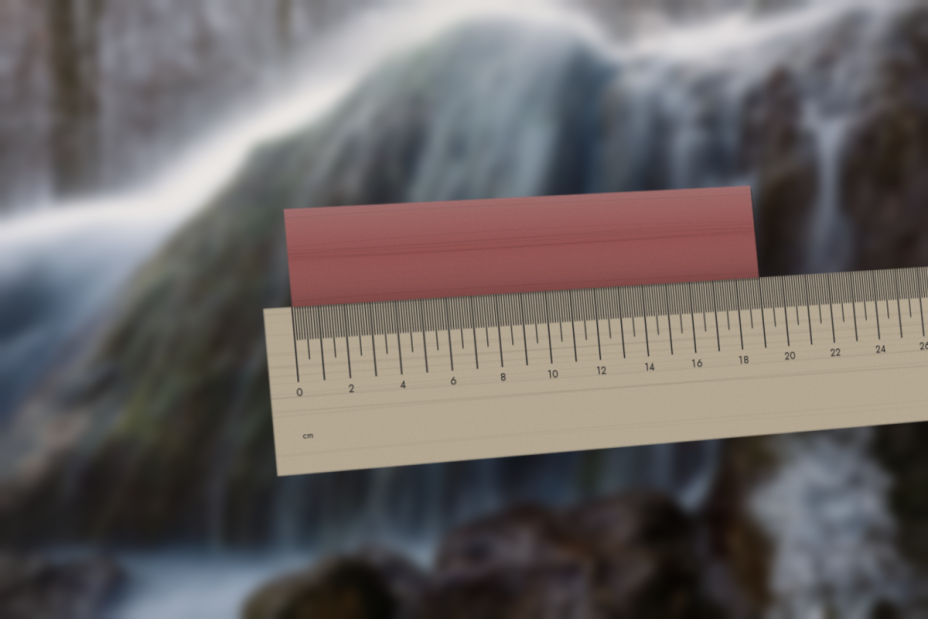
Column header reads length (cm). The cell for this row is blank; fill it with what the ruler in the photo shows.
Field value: 19 cm
